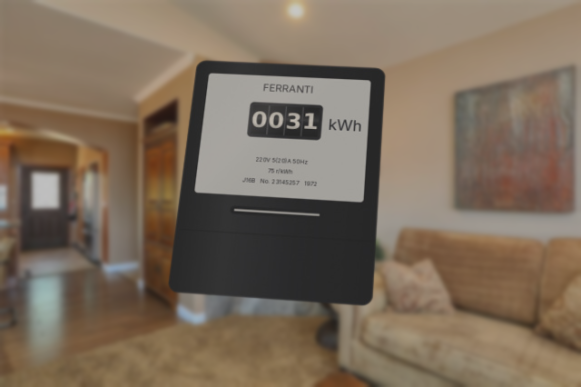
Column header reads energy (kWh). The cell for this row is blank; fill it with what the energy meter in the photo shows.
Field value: 31 kWh
